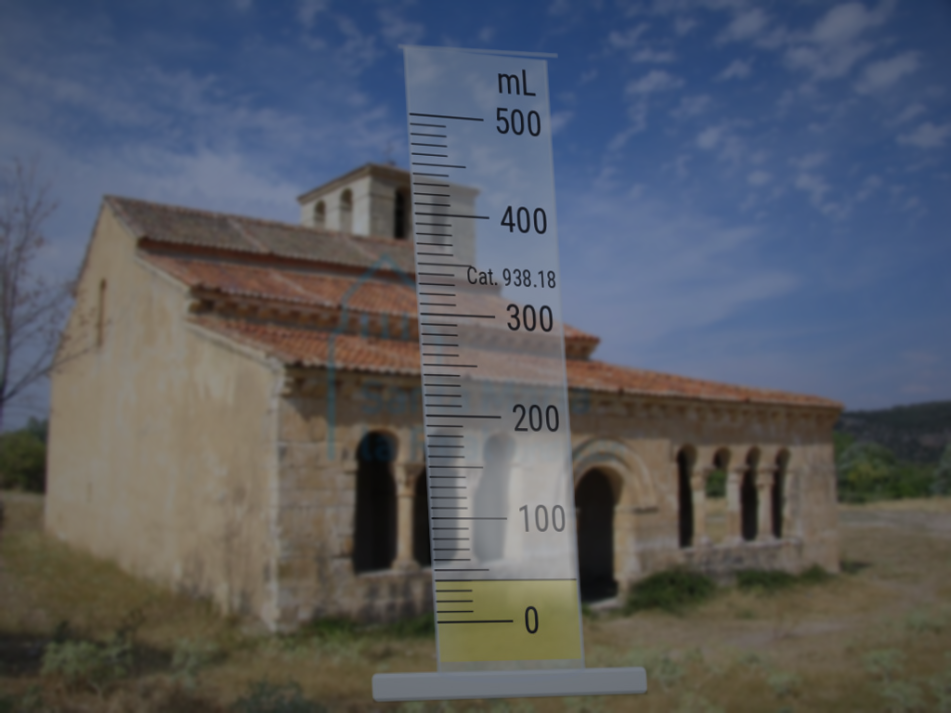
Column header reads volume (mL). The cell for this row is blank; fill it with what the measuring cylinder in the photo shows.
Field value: 40 mL
